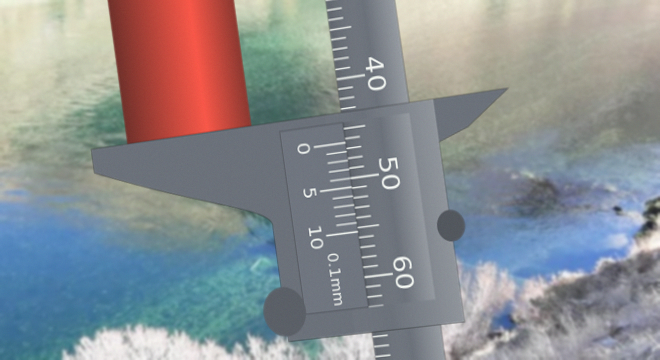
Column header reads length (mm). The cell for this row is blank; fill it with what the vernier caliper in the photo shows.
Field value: 46.4 mm
